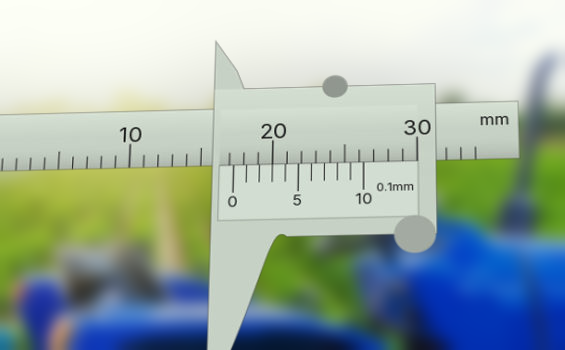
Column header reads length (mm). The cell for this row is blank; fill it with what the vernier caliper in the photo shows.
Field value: 17.3 mm
